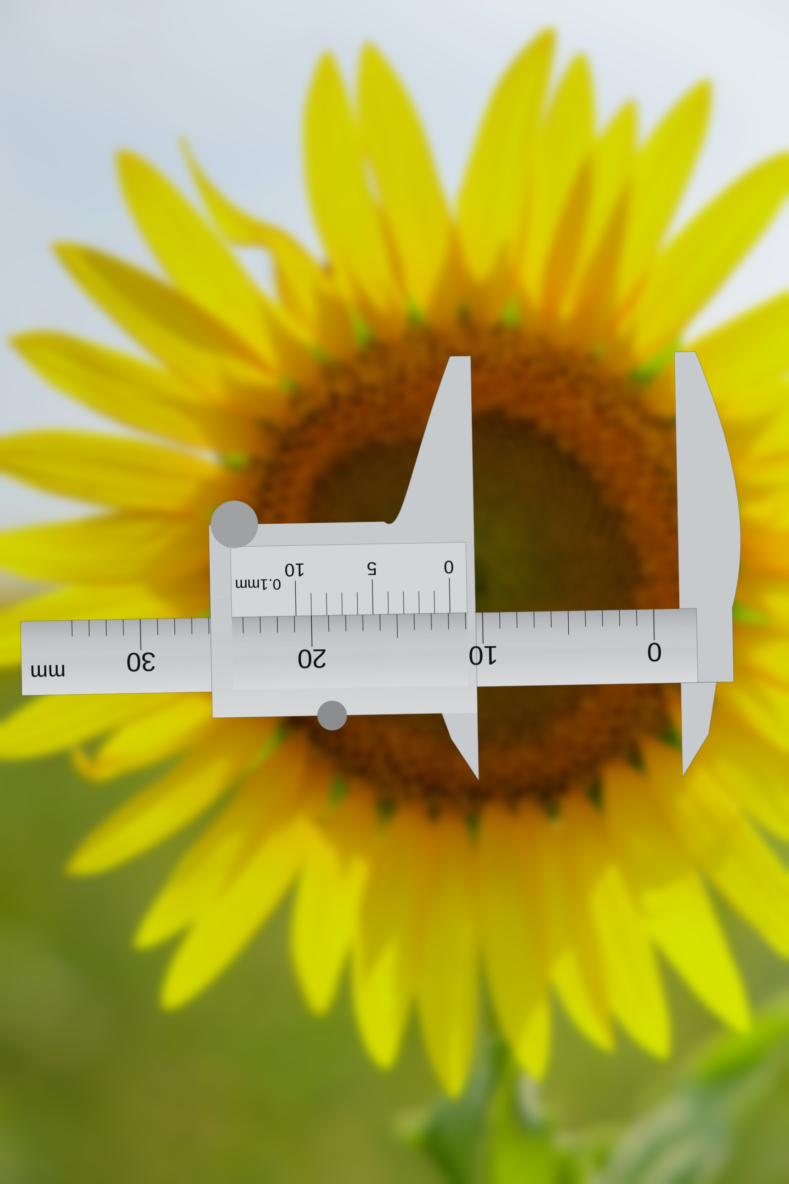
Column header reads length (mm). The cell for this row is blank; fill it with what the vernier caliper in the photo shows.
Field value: 11.9 mm
